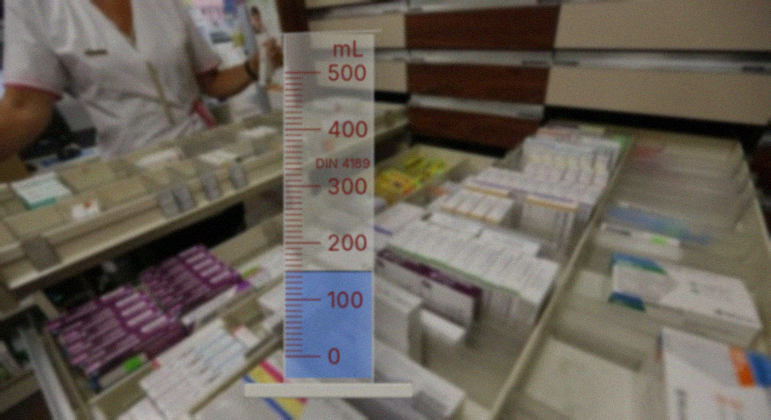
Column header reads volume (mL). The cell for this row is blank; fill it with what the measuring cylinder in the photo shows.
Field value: 150 mL
